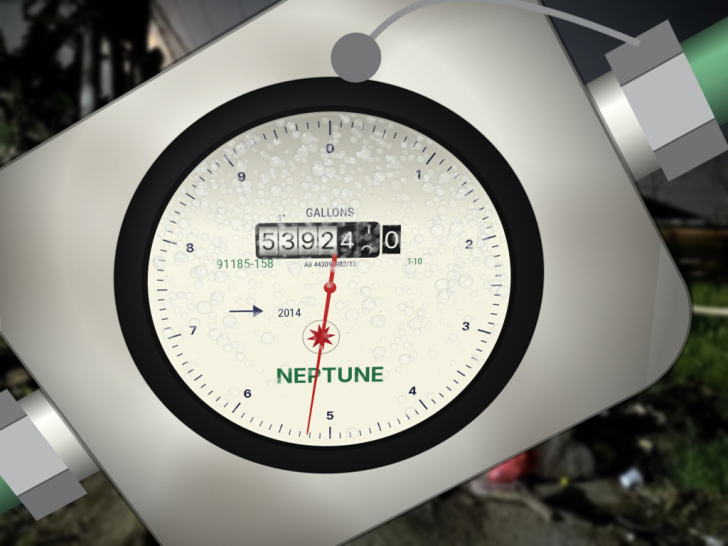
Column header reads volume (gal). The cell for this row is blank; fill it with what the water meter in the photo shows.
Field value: 5392415.2 gal
